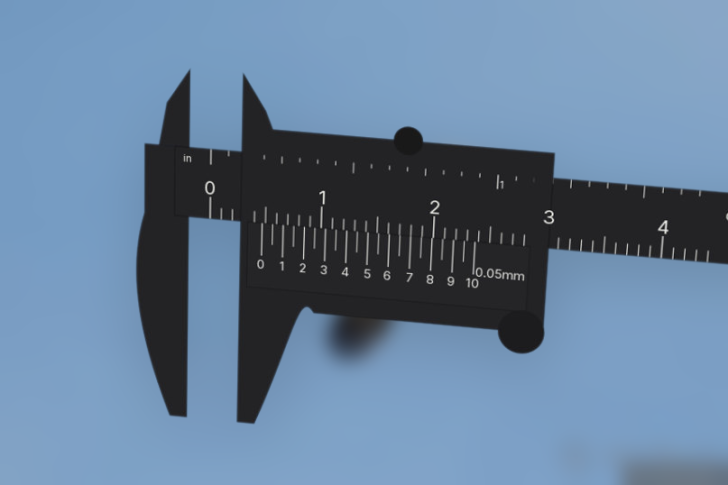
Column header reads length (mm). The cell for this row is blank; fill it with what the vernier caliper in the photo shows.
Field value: 4.7 mm
